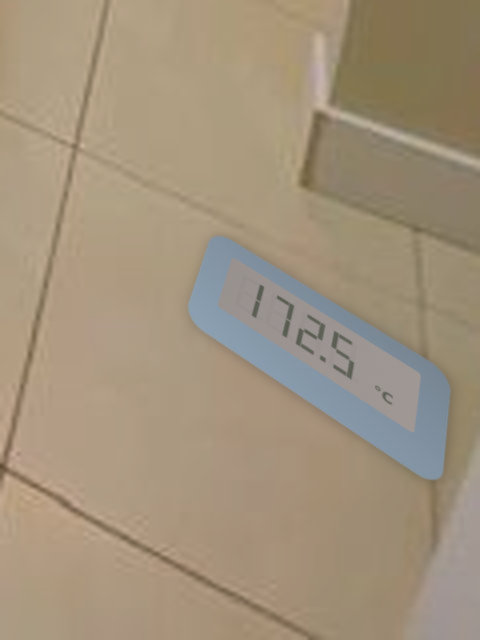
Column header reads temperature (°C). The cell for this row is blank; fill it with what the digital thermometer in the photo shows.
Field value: 172.5 °C
